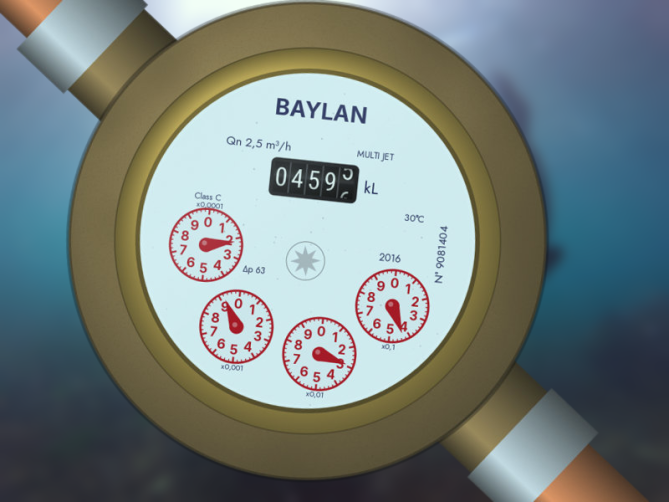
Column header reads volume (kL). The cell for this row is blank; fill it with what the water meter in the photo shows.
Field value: 4595.4292 kL
